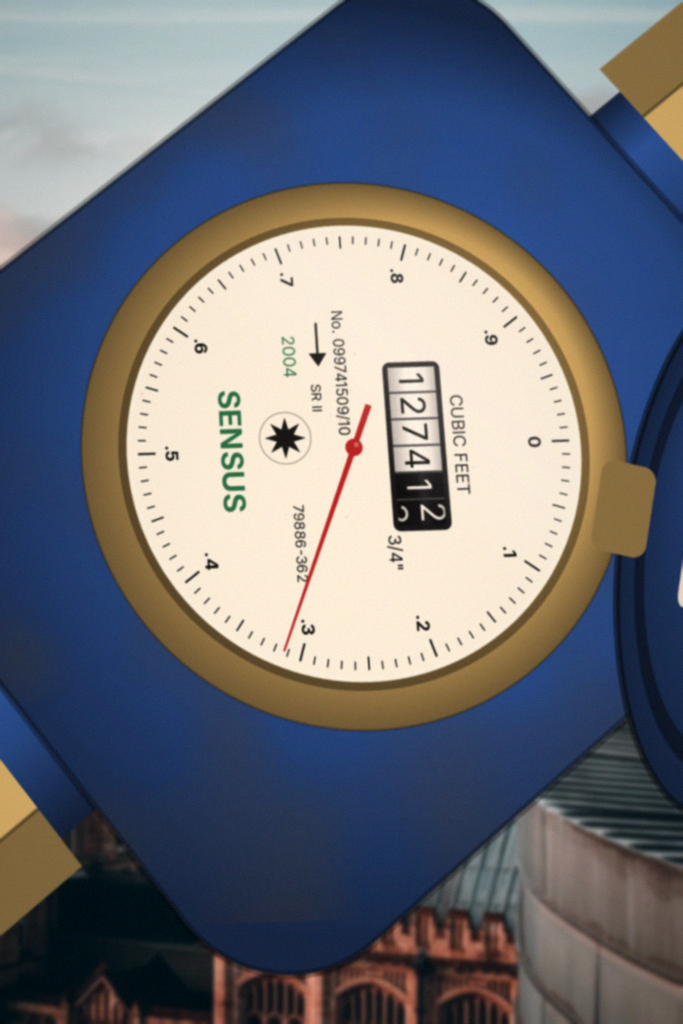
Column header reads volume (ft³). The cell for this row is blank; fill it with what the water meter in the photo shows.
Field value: 127412.31 ft³
